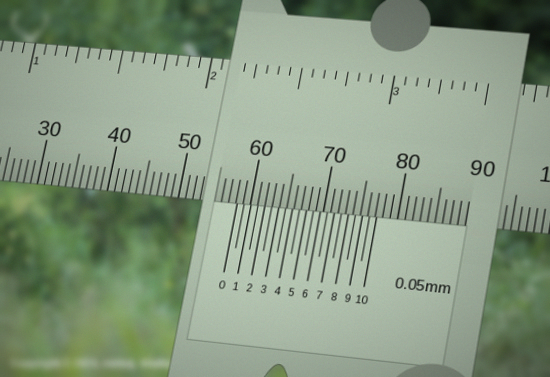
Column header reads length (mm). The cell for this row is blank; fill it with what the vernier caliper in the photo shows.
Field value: 58.2 mm
